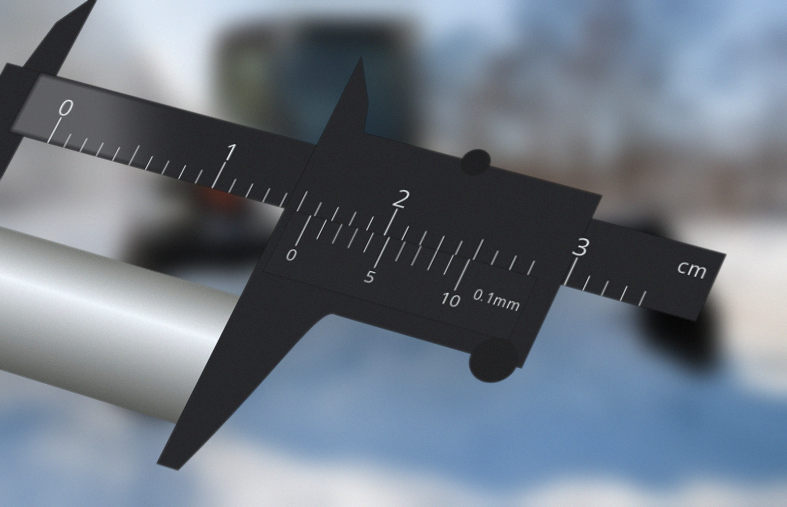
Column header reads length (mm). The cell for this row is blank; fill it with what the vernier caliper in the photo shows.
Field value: 15.8 mm
